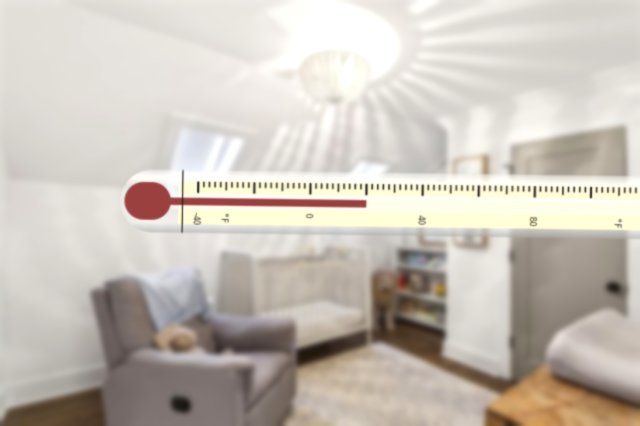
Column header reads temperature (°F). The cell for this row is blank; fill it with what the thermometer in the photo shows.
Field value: 20 °F
